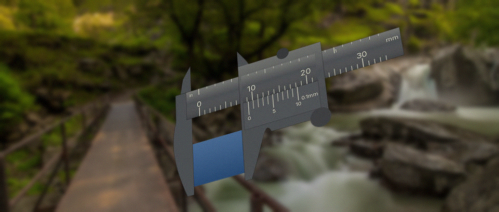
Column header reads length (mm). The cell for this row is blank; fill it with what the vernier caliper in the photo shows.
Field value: 9.2 mm
